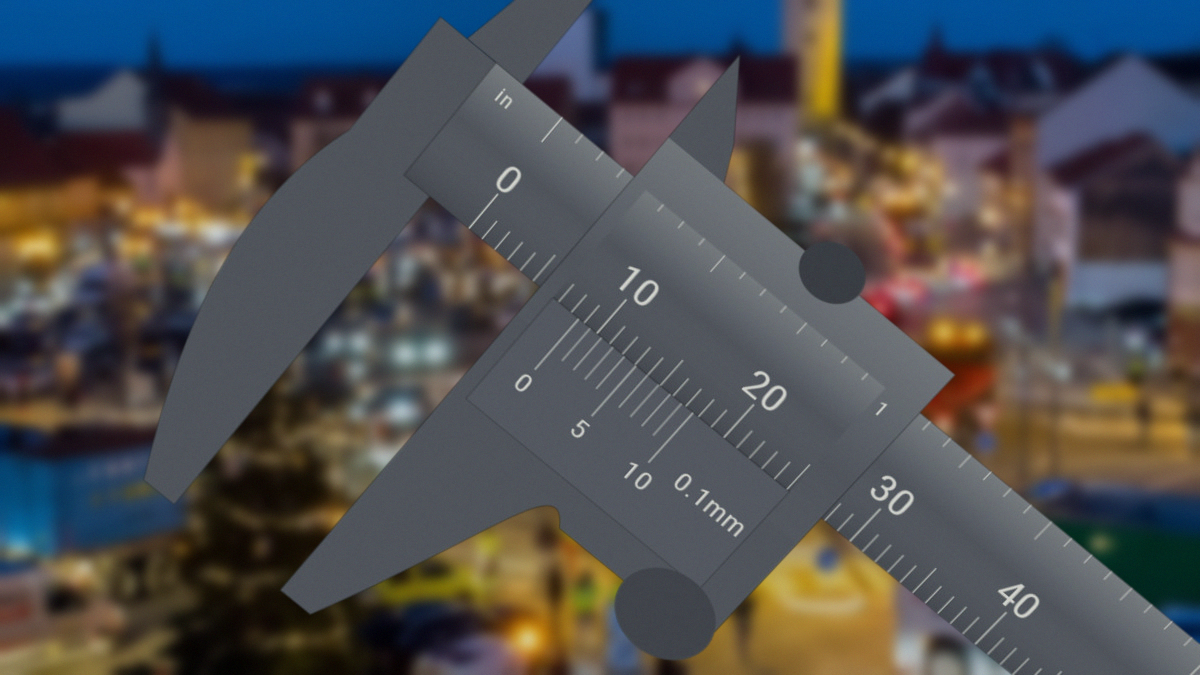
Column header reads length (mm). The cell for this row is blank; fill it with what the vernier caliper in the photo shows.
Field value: 8.6 mm
